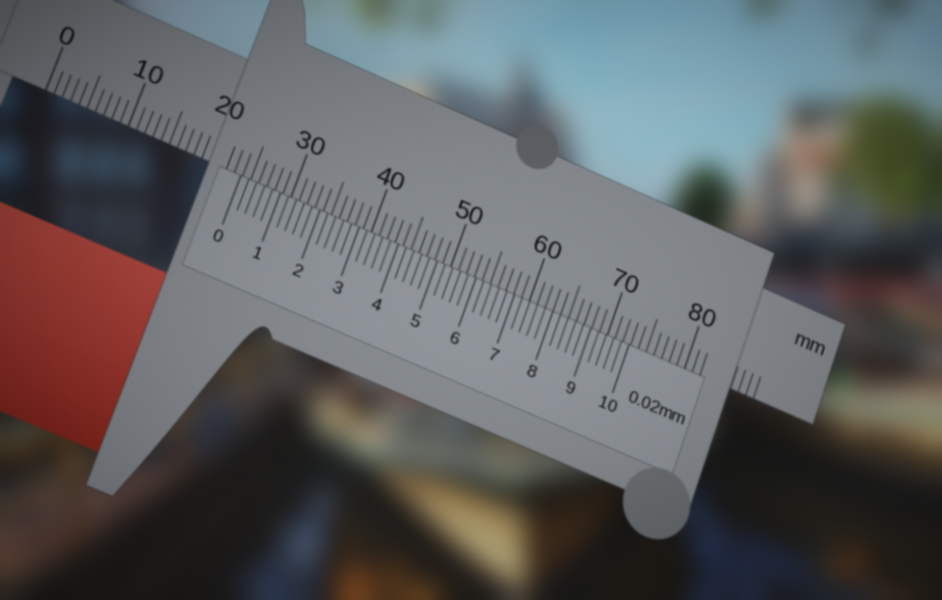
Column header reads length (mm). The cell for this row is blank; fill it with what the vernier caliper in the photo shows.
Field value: 23.8 mm
